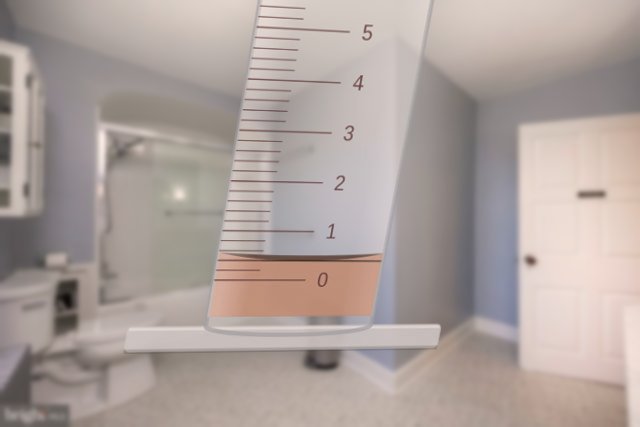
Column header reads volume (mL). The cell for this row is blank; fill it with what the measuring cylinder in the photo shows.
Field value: 0.4 mL
